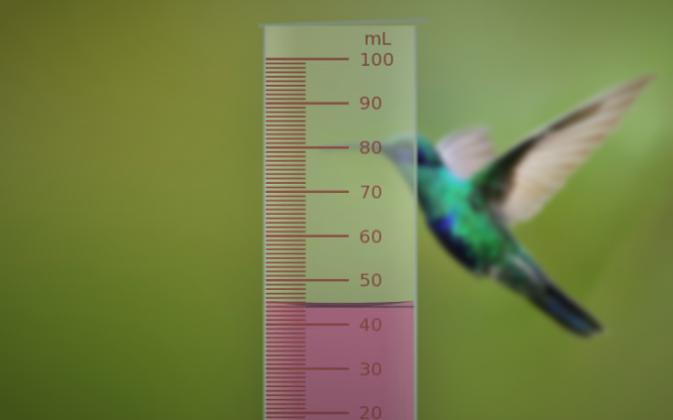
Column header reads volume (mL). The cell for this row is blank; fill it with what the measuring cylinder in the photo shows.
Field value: 44 mL
